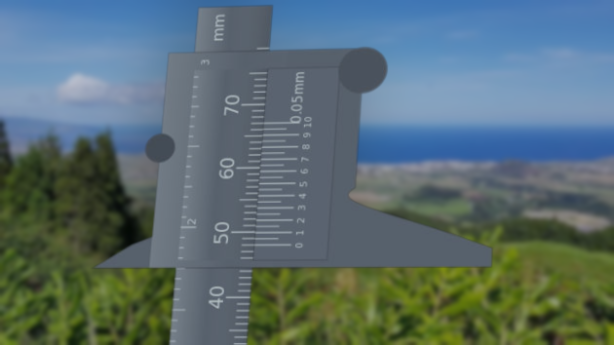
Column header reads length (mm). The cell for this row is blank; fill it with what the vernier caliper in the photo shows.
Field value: 48.0 mm
